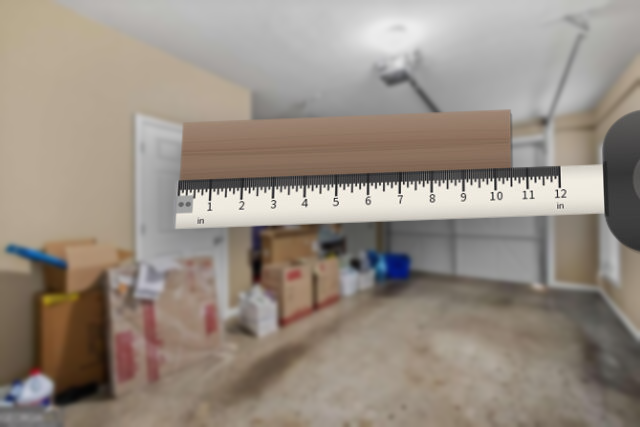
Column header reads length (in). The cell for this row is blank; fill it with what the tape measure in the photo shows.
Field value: 10.5 in
